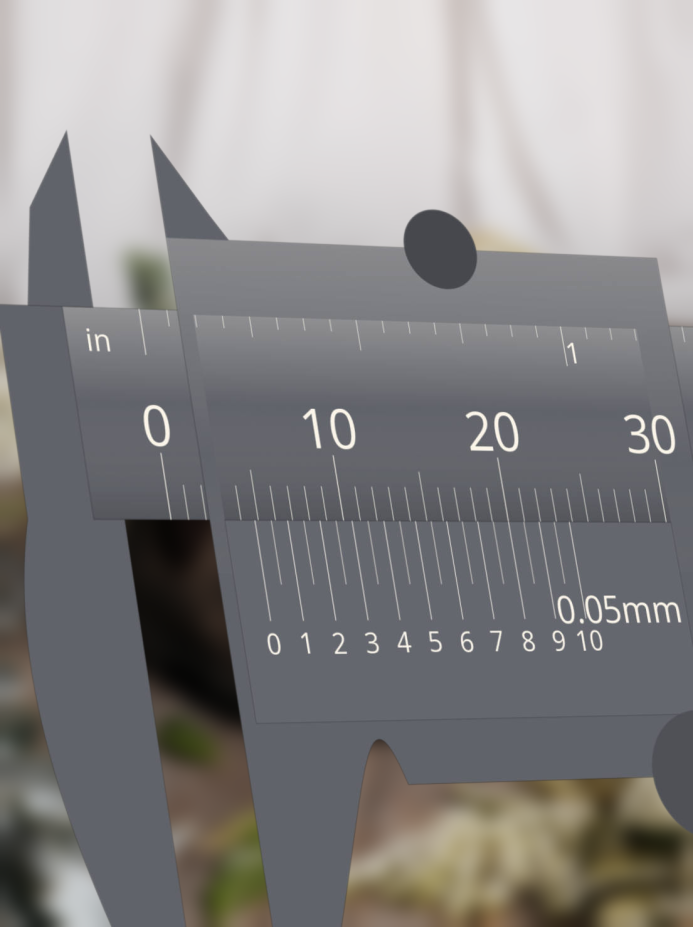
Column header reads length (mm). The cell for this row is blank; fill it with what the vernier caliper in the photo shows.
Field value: 4.8 mm
